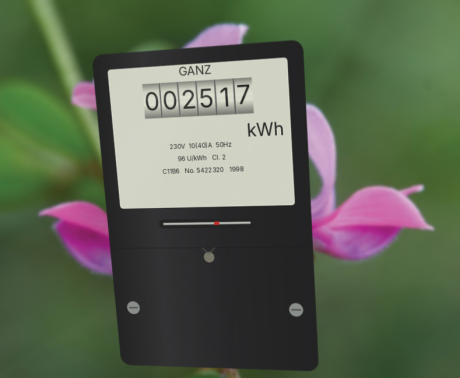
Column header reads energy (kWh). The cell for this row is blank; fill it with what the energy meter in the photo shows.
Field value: 2517 kWh
